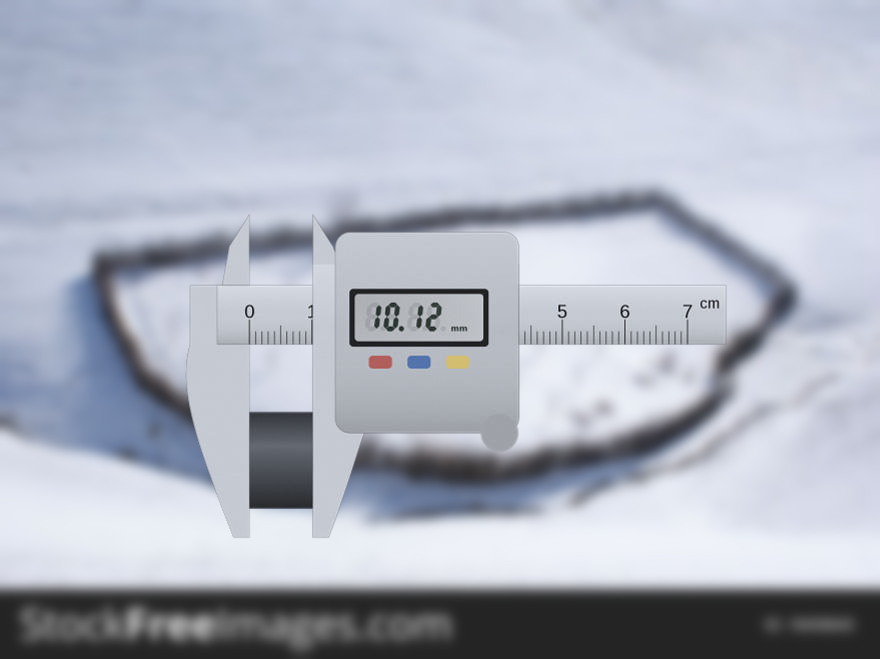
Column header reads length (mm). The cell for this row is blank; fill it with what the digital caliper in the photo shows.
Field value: 10.12 mm
